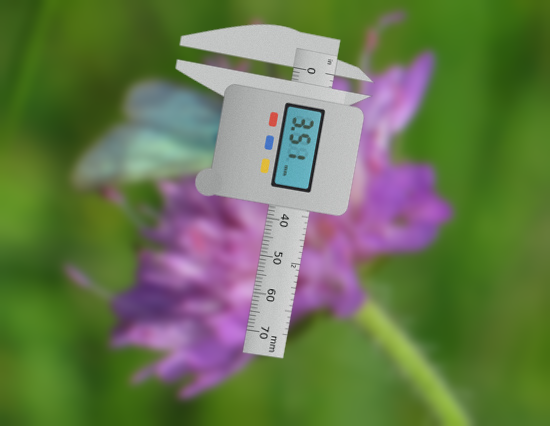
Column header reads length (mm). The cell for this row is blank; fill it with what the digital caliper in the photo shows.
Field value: 3.51 mm
